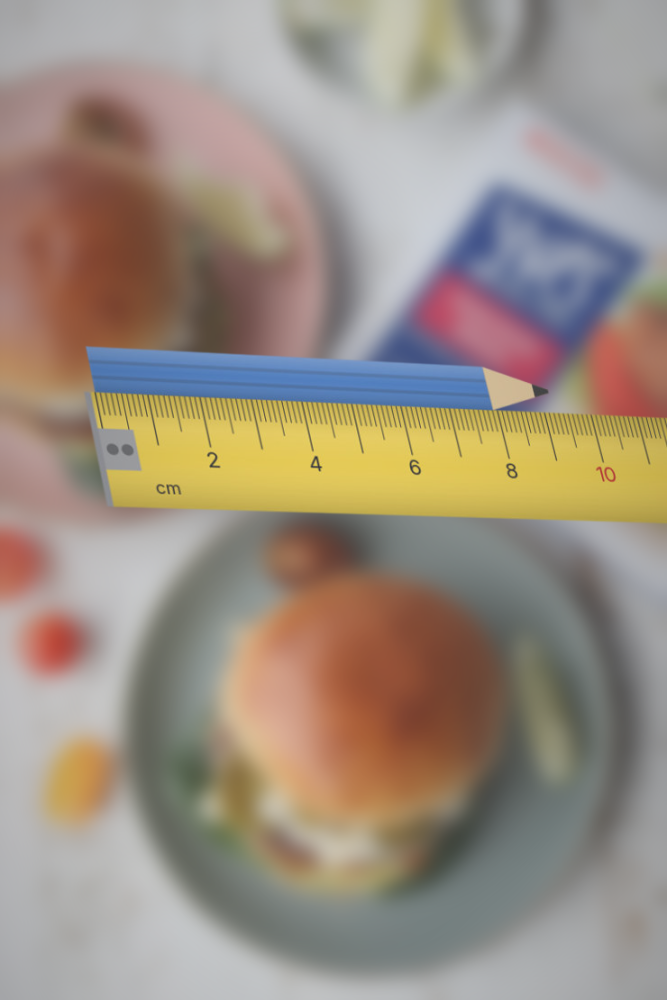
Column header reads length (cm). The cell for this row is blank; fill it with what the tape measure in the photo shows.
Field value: 9.2 cm
